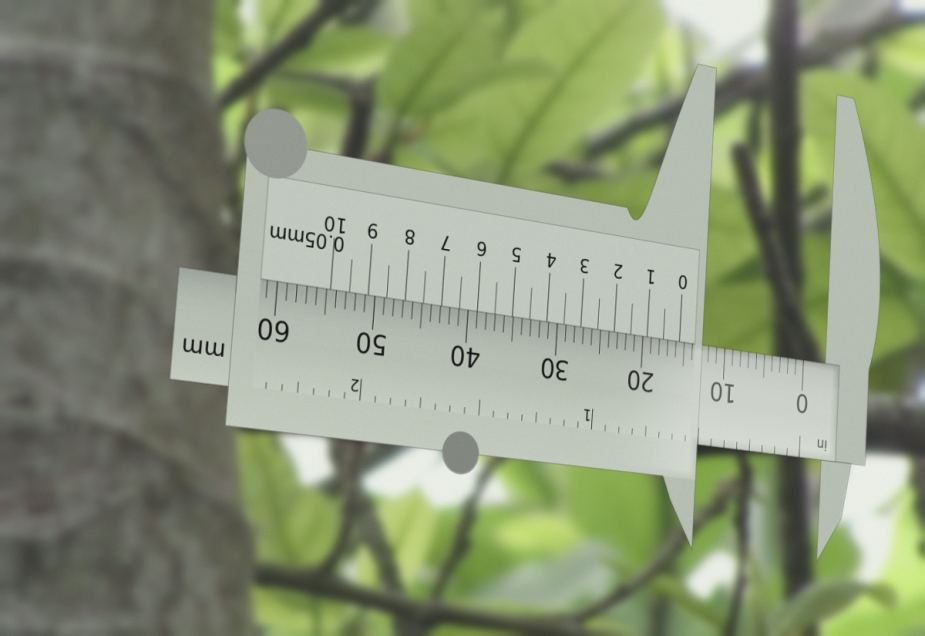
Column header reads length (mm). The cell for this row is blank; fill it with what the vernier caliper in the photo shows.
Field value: 15.6 mm
